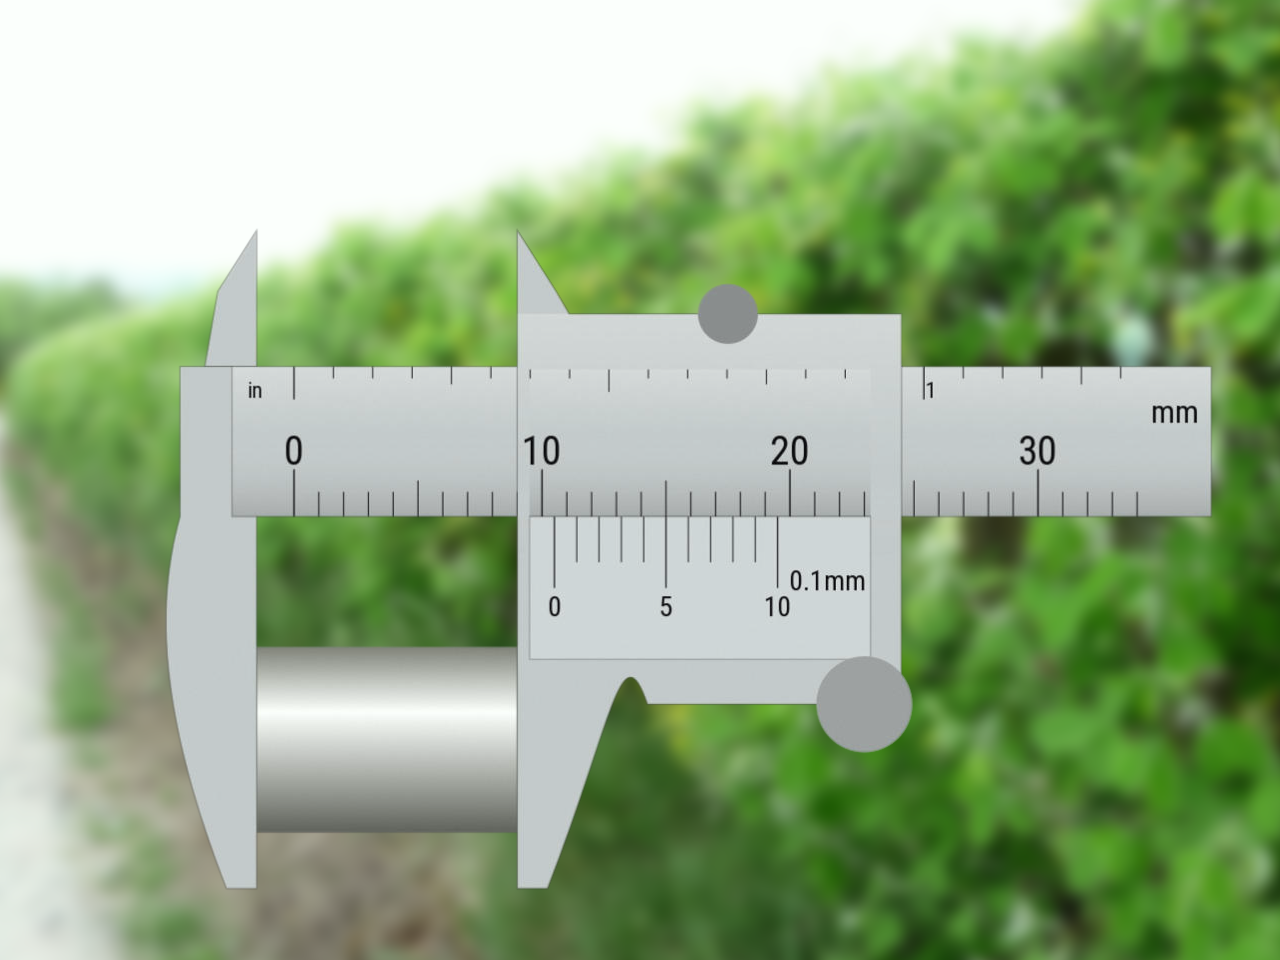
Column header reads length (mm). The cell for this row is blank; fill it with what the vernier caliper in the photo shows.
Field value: 10.5 mm
